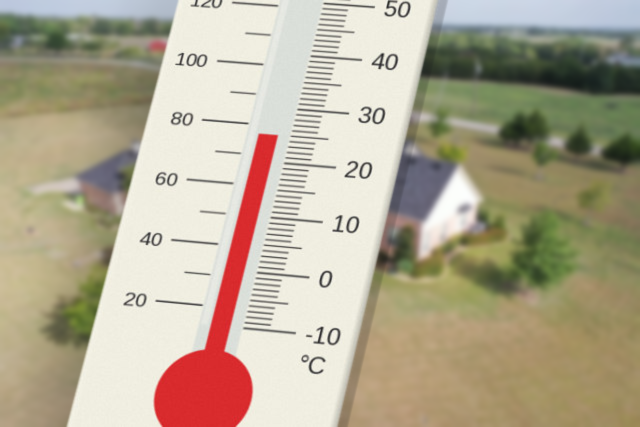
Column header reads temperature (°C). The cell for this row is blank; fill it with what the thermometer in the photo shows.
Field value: 25 °C
